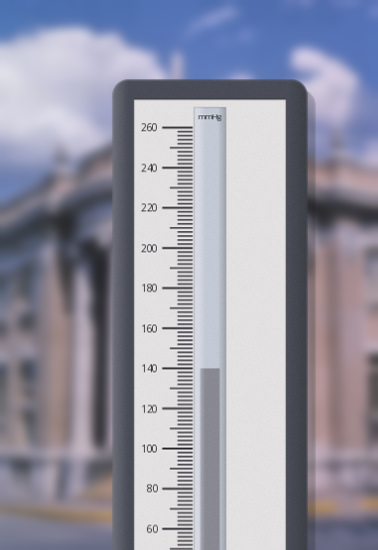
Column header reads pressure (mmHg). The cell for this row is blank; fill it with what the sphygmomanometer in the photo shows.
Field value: 140 mmHg
